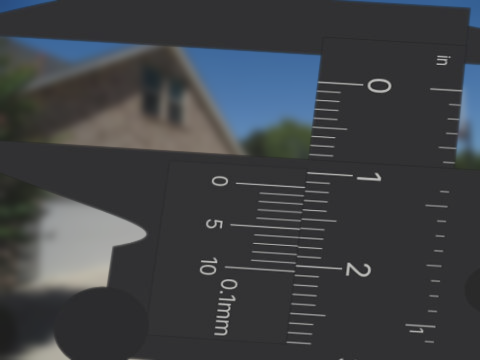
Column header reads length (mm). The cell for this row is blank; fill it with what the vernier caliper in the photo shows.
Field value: 11.6 mm
